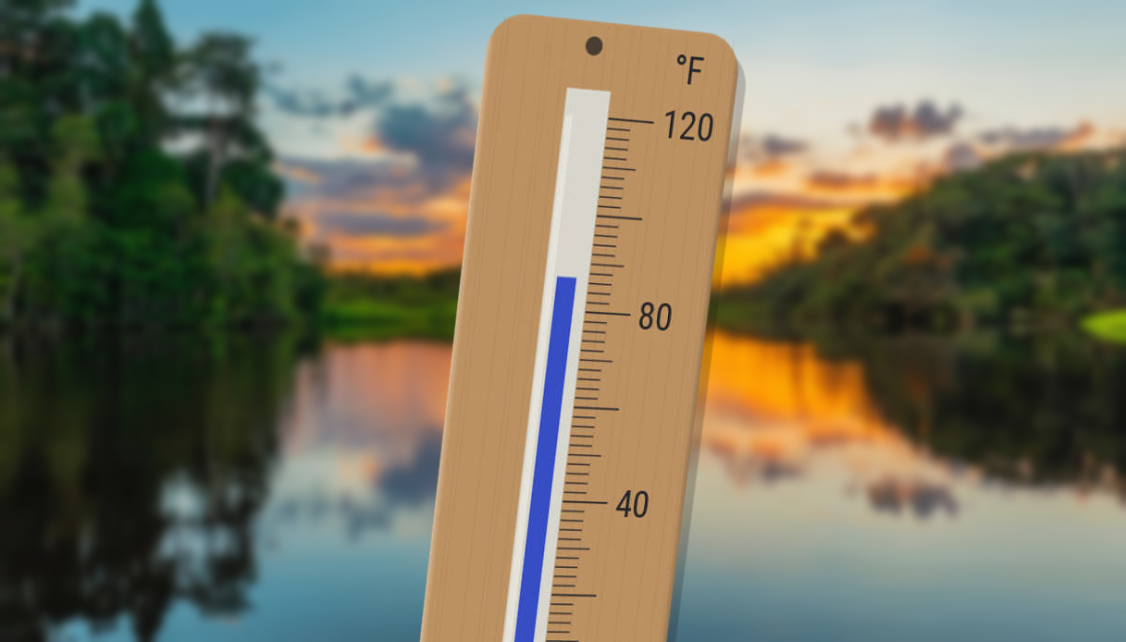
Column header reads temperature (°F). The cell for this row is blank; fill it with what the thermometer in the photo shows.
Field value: 87 °F
